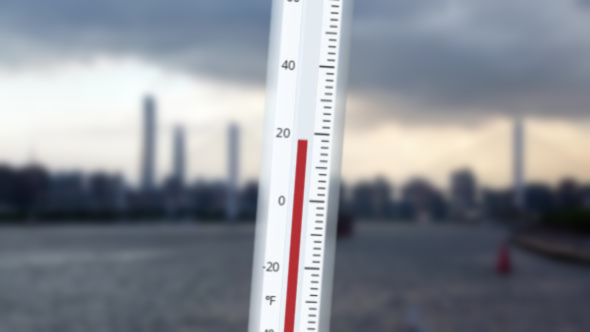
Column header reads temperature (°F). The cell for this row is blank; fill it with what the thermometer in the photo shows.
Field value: 18 °F
